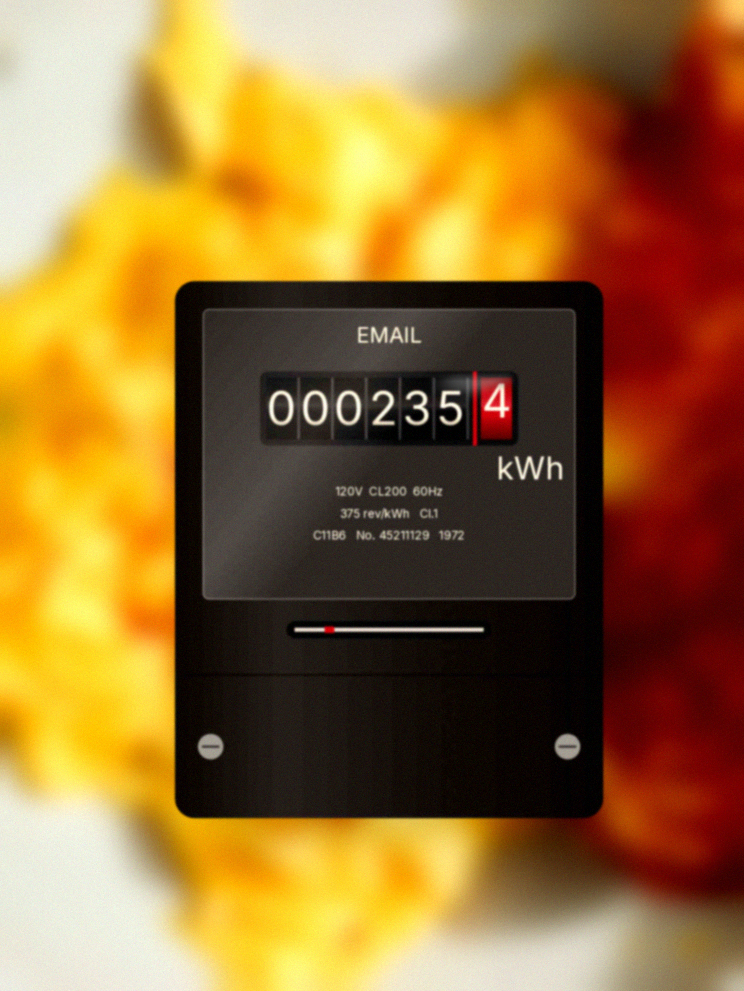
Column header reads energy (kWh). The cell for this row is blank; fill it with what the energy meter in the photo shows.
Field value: 235.4 kWh
